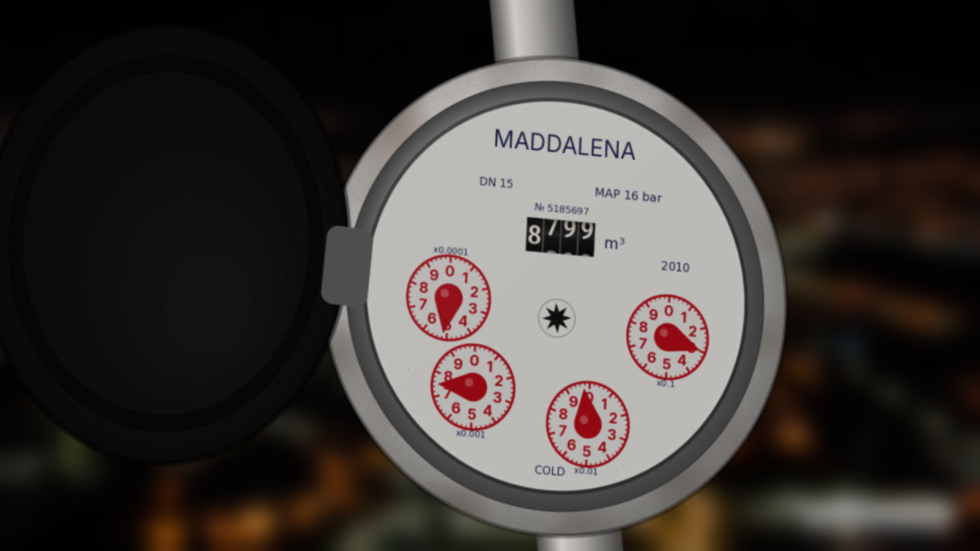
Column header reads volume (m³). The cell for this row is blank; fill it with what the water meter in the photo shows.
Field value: 8799.2975 m³
